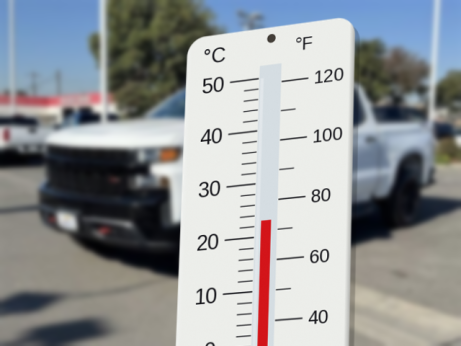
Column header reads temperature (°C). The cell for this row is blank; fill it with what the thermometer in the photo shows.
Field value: 23 °C
